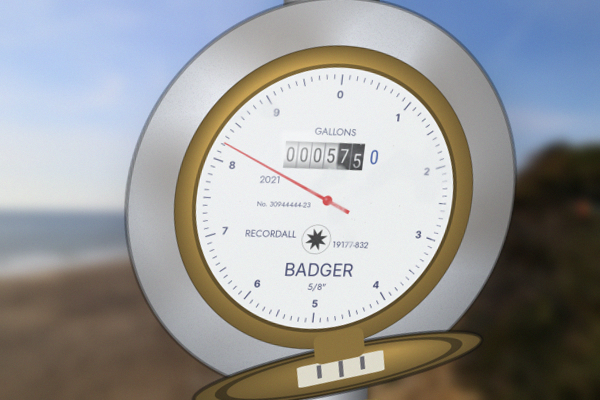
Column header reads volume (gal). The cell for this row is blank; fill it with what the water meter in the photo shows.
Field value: 5748.2 gal
